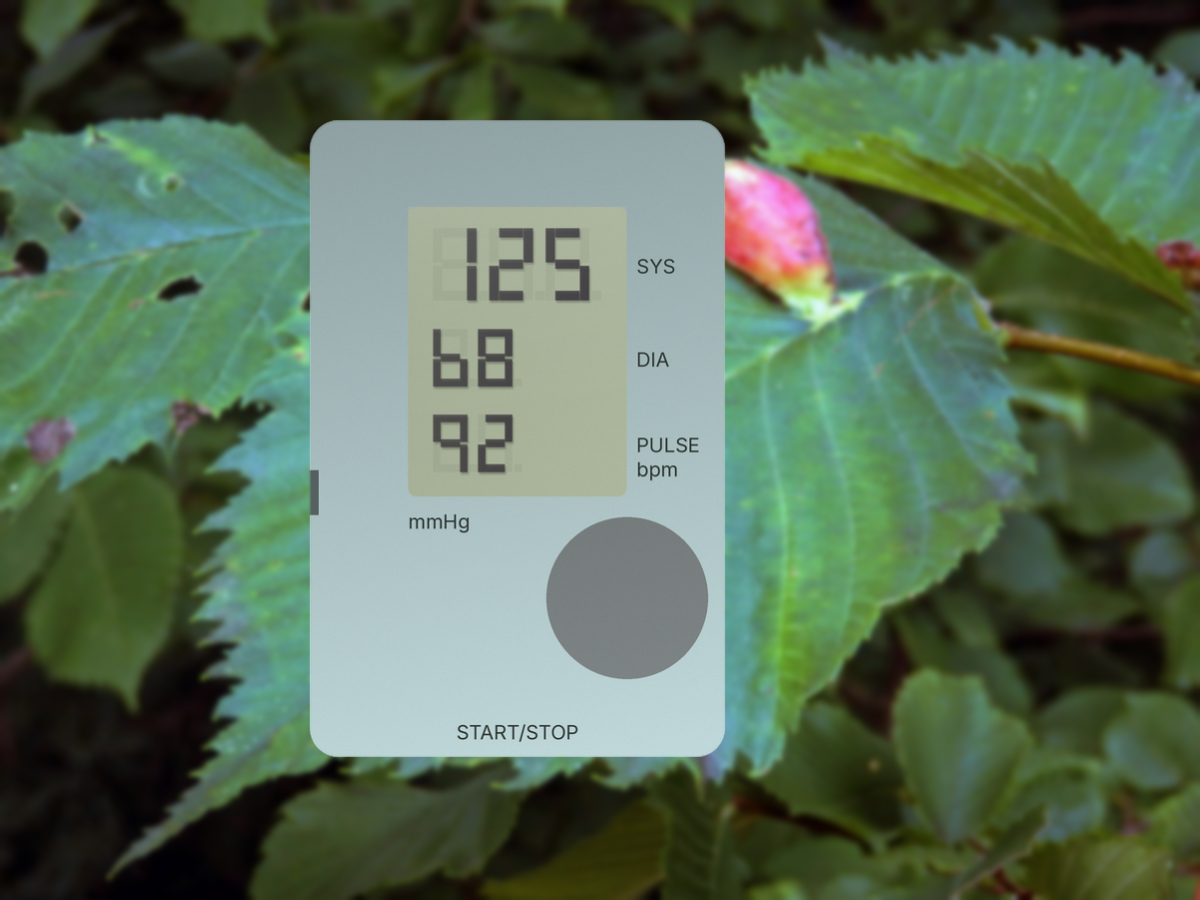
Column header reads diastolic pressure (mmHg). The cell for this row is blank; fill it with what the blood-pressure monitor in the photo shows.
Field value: 68 mmHg
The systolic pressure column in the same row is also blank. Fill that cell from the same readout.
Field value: 125 mmHg
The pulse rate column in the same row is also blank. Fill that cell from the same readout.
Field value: 92 bpm
